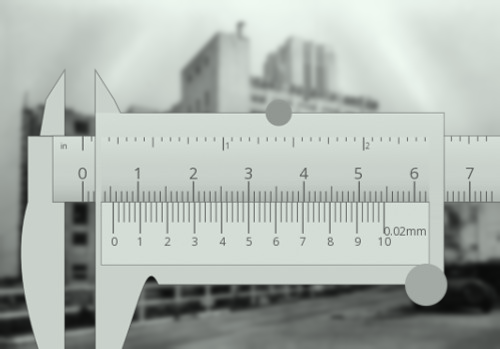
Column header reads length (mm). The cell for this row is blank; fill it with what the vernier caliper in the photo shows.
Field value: 5.5 mm
